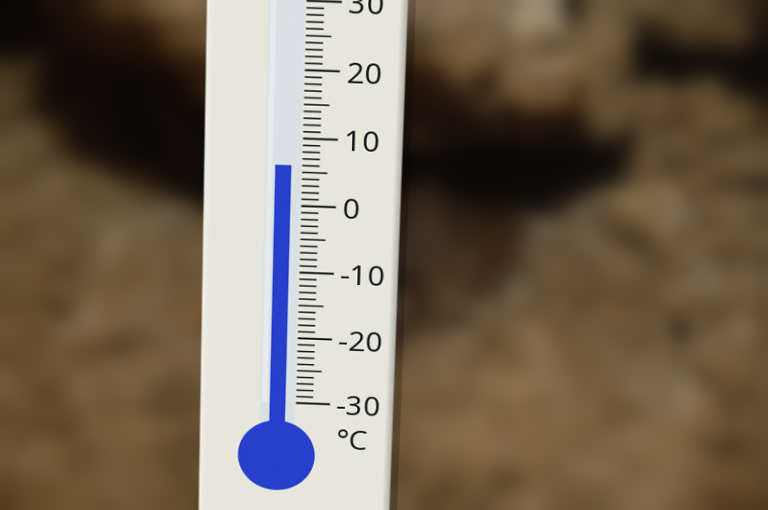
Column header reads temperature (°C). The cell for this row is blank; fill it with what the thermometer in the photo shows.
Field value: 6 °C
